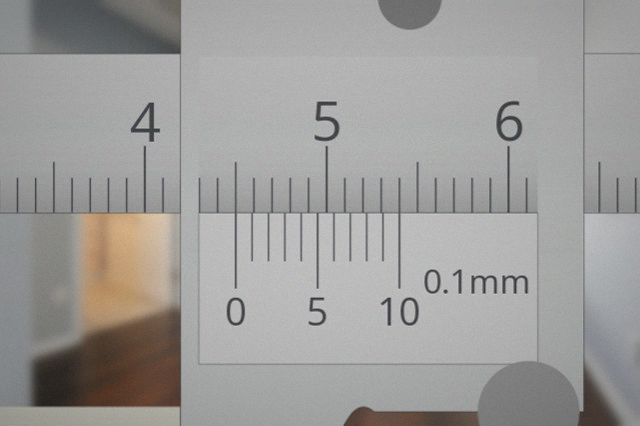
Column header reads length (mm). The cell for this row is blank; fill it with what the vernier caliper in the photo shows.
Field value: 45.0 mm
